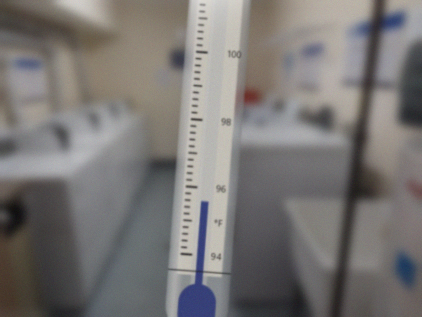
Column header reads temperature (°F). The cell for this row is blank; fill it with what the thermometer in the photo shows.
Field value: 95.6 °F
